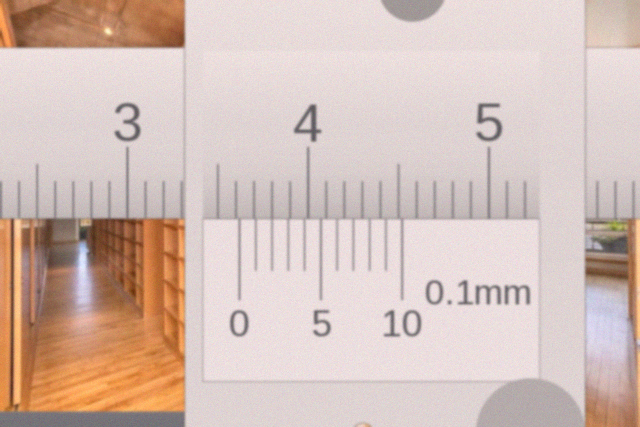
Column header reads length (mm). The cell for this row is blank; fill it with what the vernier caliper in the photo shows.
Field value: 36.2 mm
